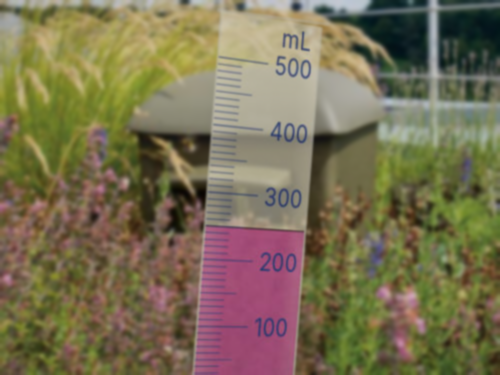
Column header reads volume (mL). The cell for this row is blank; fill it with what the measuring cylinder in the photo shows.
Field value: 250 mL
